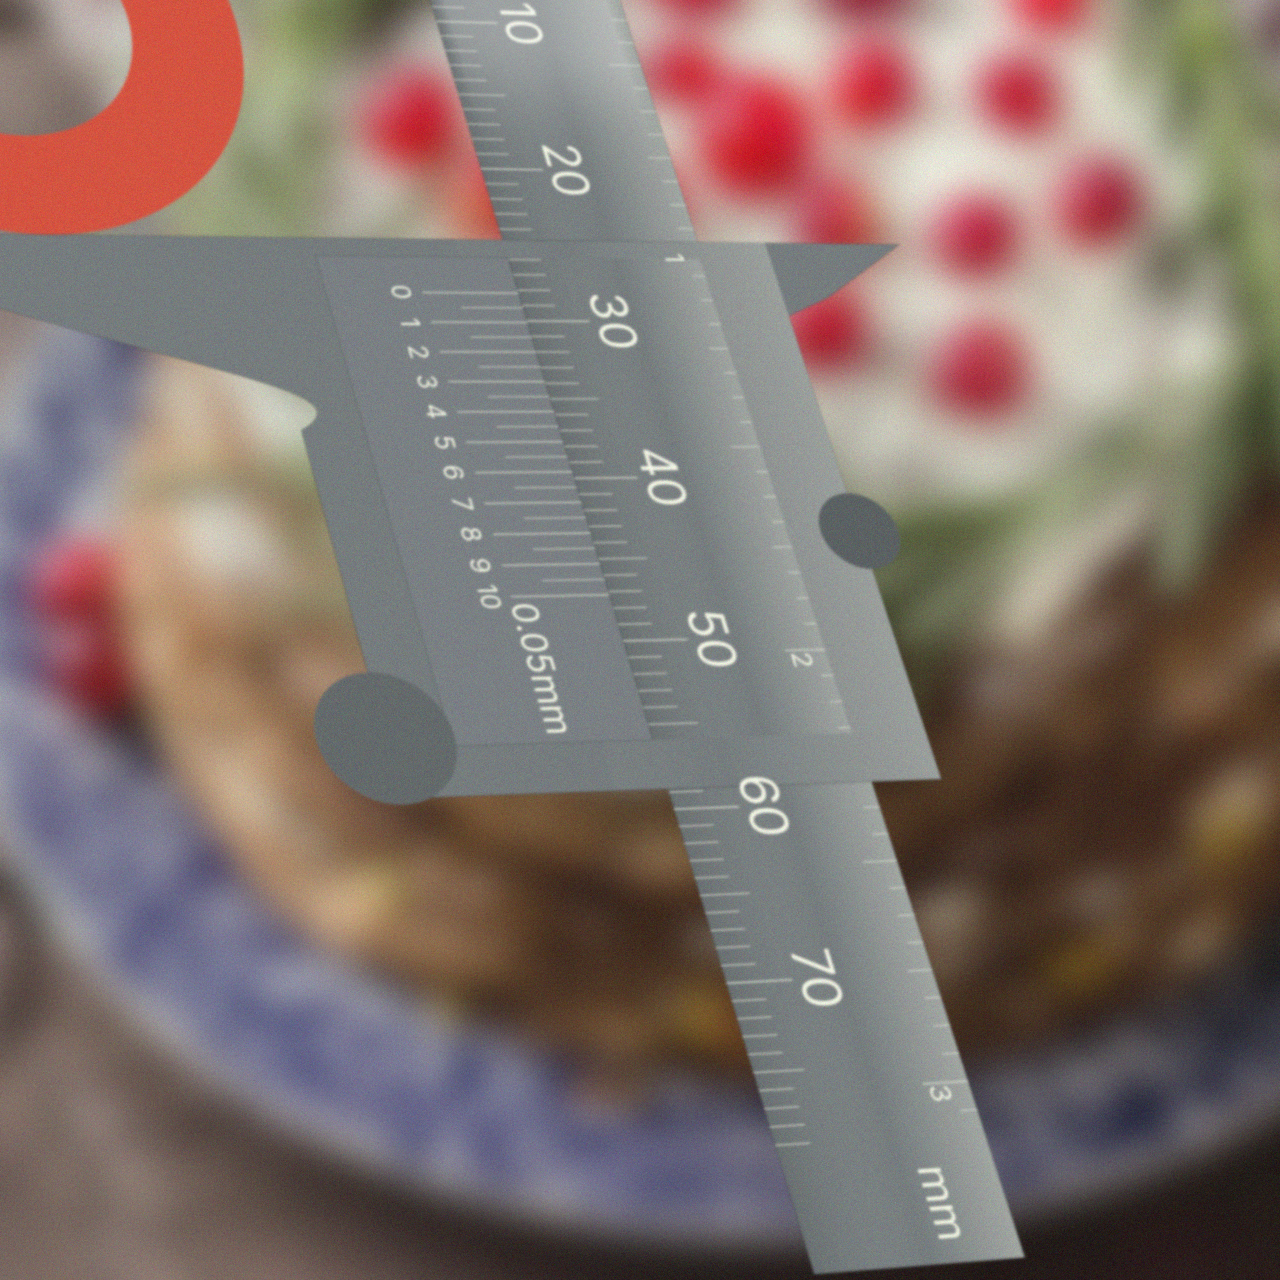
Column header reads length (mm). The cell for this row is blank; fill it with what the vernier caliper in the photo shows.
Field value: 28.2 mm
